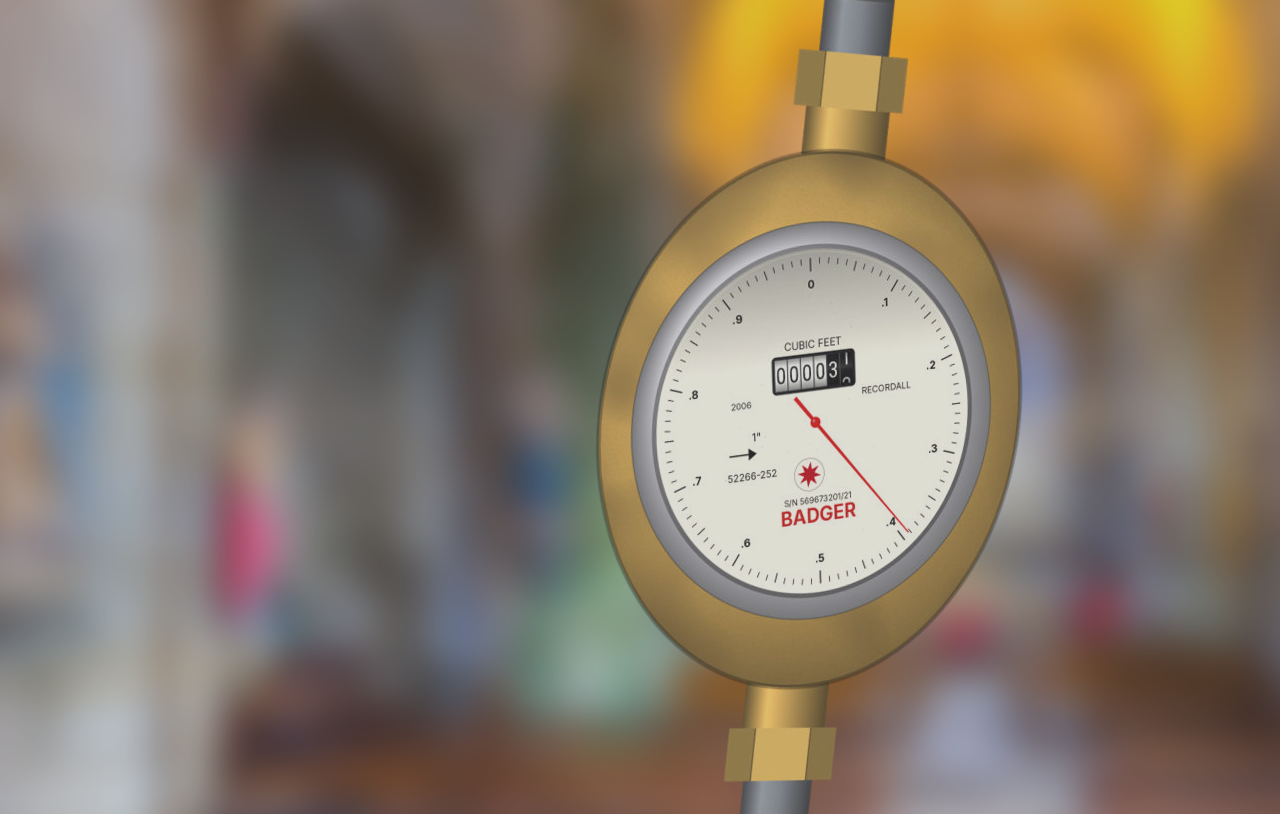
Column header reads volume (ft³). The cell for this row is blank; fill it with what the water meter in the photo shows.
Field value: 31.39 ft³
